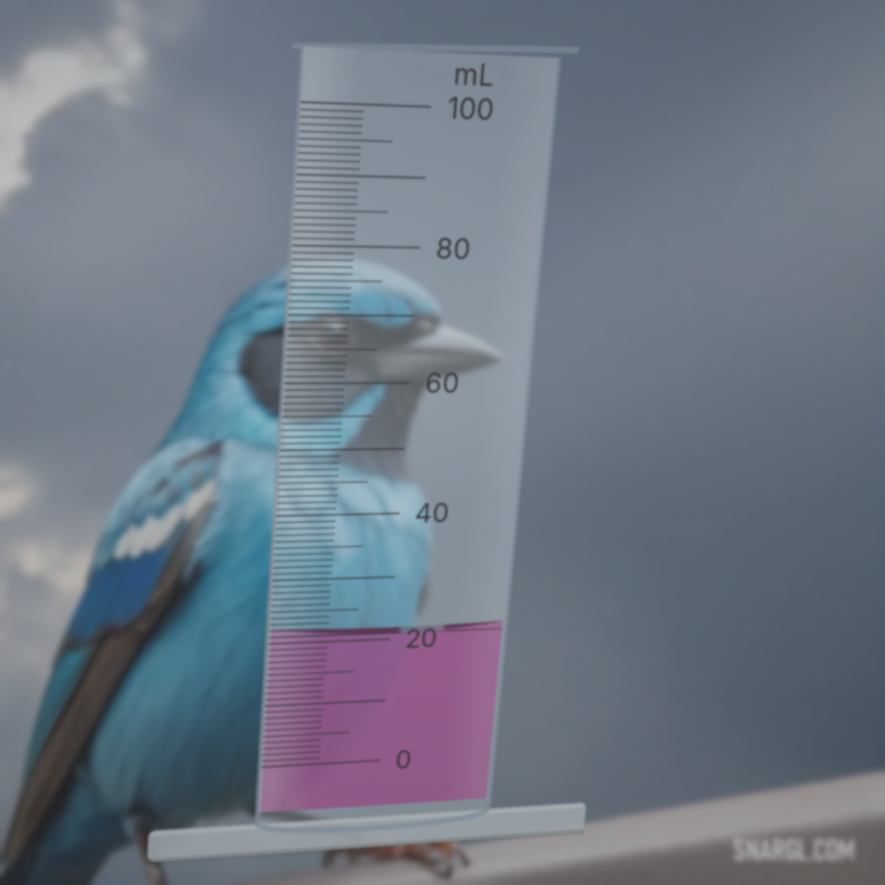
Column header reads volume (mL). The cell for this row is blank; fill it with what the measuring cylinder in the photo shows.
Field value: 21 mL
